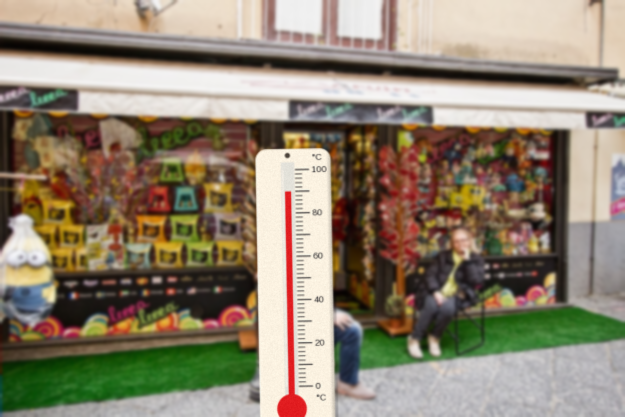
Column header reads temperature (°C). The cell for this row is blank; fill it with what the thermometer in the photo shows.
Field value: 90 °C
